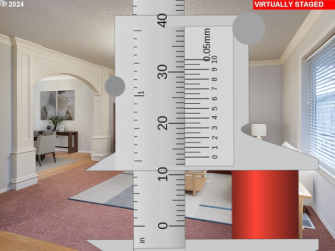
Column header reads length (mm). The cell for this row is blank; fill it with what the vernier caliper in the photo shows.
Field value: 13.4 mm
